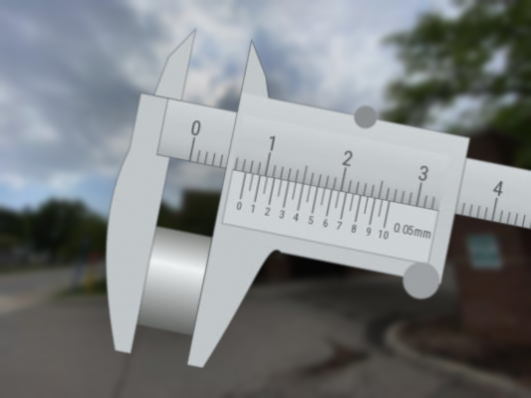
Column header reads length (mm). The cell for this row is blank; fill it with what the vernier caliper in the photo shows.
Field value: 7.4 mm
